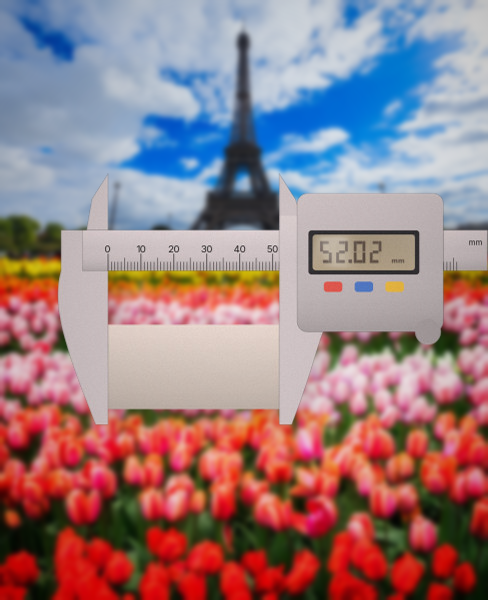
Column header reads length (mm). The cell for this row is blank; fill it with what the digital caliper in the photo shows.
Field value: 52.02 mm
